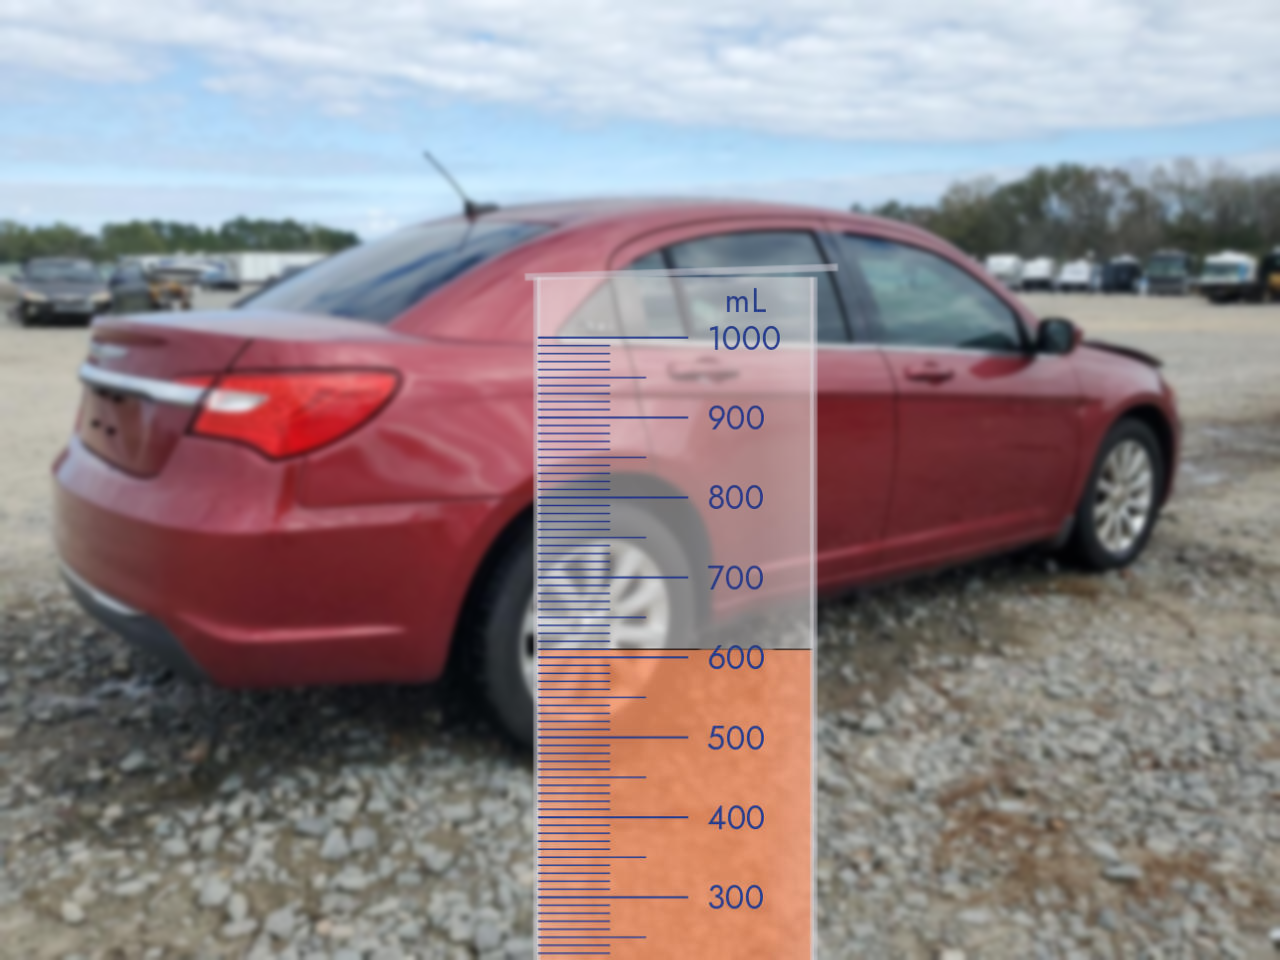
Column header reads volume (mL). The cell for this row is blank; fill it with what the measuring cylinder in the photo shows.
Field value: 610 mL
